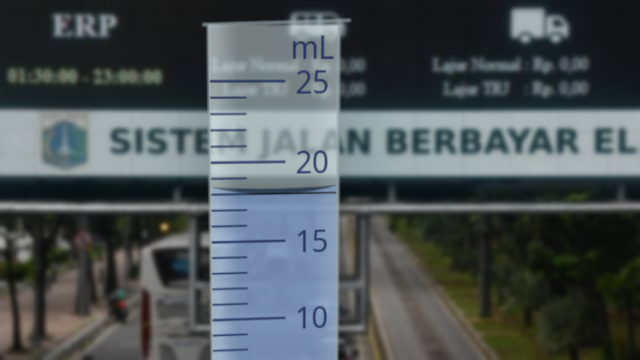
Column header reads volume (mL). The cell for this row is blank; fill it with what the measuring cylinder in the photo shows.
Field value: 18 mL
